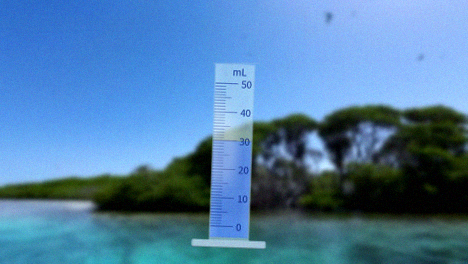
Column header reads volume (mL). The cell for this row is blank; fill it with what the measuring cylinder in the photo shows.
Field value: 30 mL
